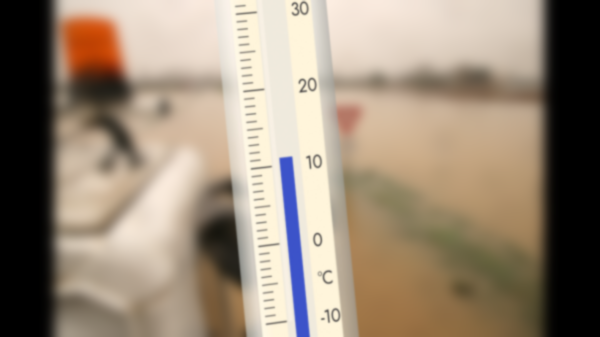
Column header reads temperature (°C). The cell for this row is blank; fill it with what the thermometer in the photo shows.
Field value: 11 °C
